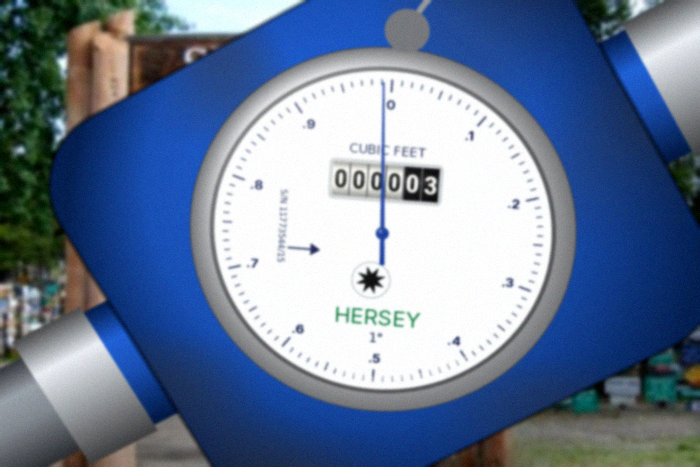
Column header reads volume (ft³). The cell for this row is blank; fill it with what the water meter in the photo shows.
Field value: 2.99 ft³
